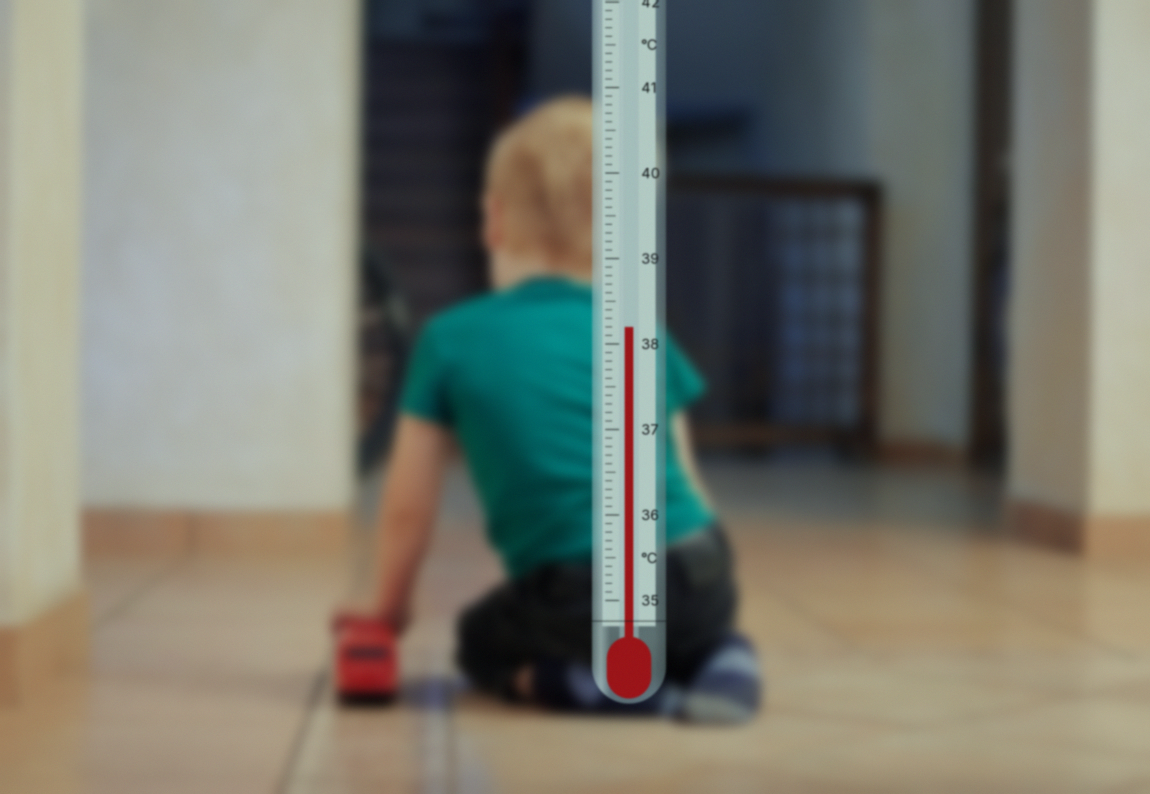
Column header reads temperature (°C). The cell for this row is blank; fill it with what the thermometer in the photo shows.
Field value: 38.2 °C
